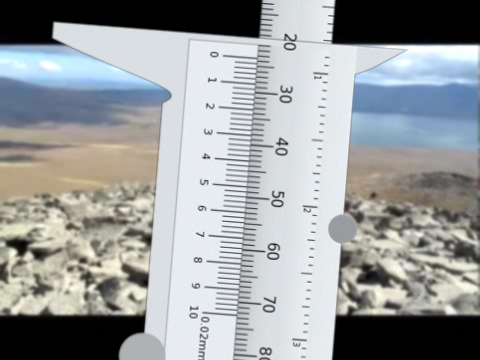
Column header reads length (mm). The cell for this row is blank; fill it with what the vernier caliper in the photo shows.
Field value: 23.5 mm
